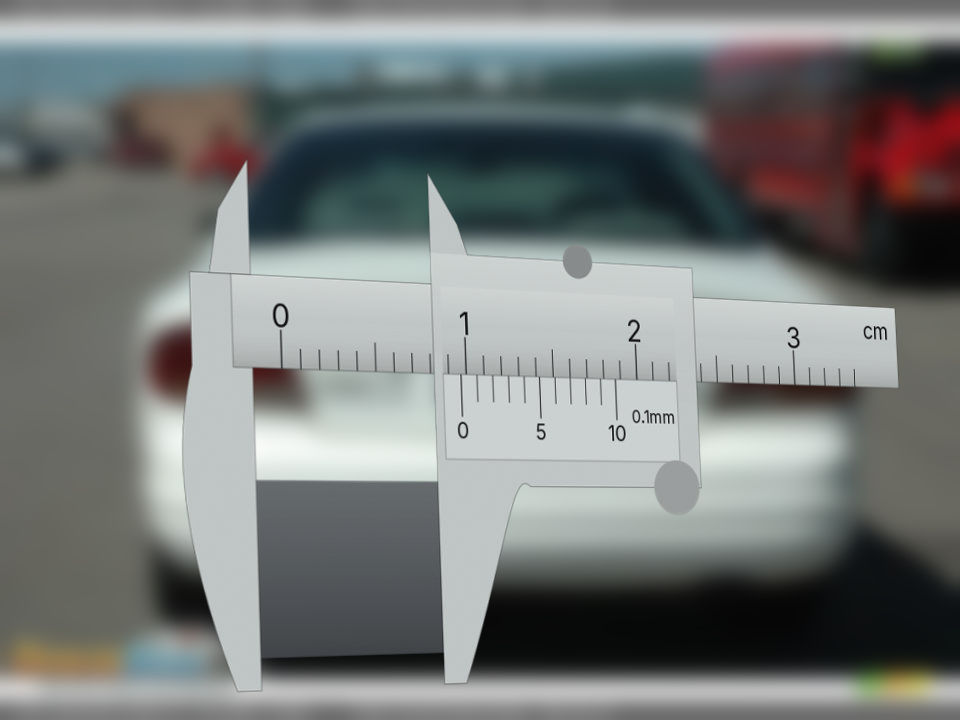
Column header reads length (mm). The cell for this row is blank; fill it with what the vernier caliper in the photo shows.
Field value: 9.7 mm
